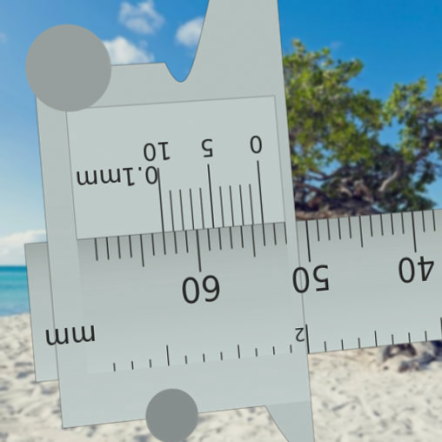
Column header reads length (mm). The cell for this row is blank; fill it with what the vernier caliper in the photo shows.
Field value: 54.0 mm
